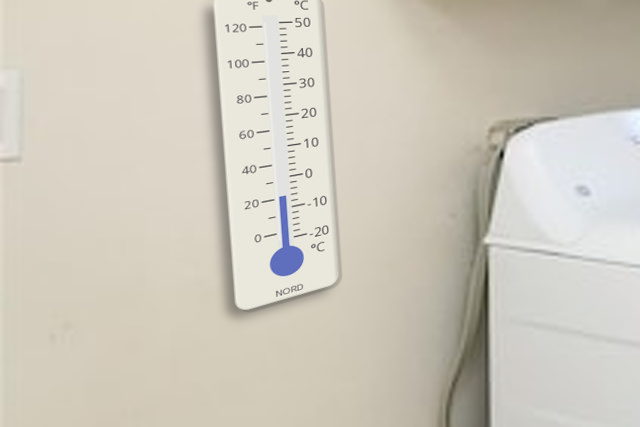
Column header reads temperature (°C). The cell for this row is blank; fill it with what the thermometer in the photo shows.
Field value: -6 °C
